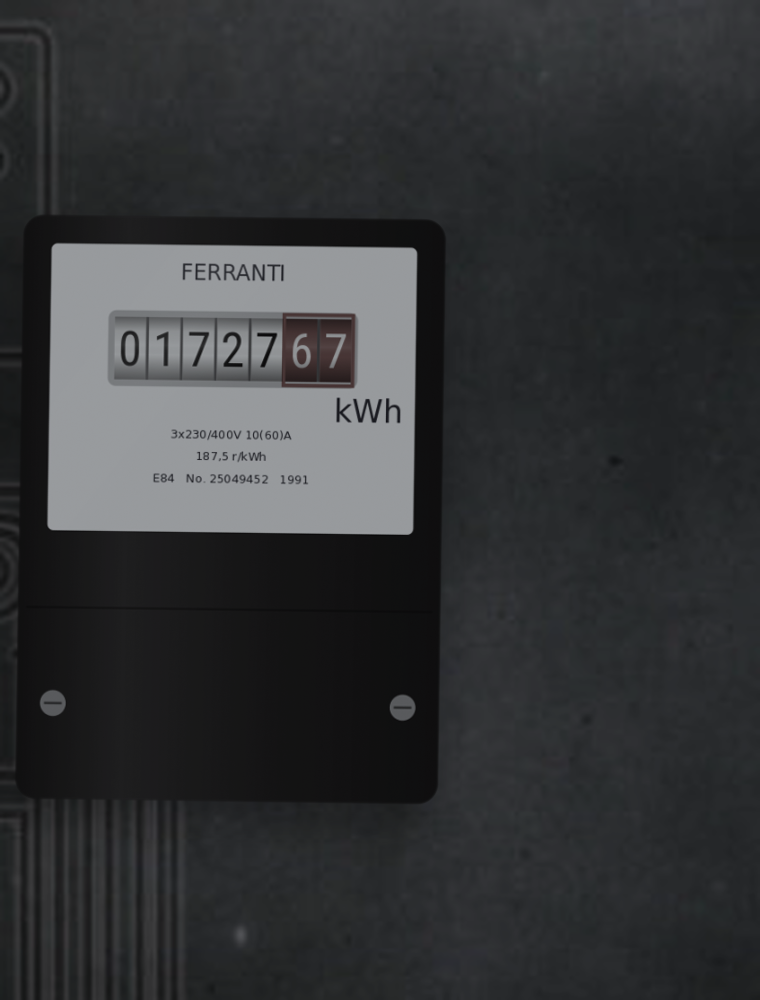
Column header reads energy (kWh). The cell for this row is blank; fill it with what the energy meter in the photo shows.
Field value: 1727.67 kWh
